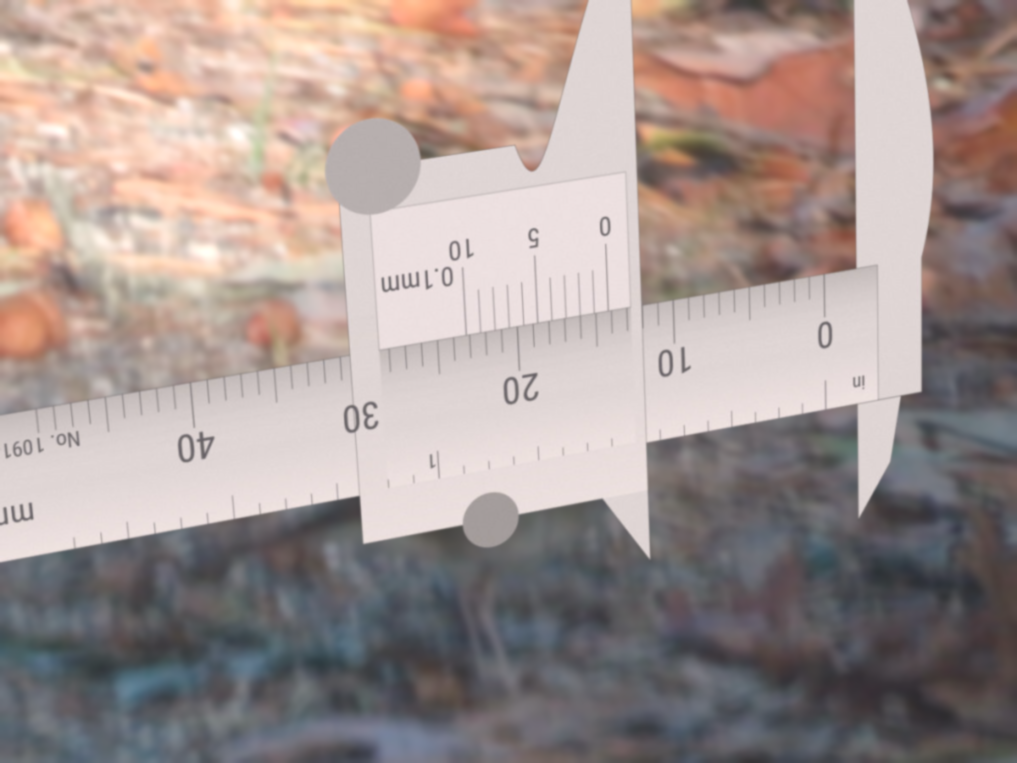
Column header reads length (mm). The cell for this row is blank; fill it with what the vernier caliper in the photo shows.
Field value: 14.2 mm
